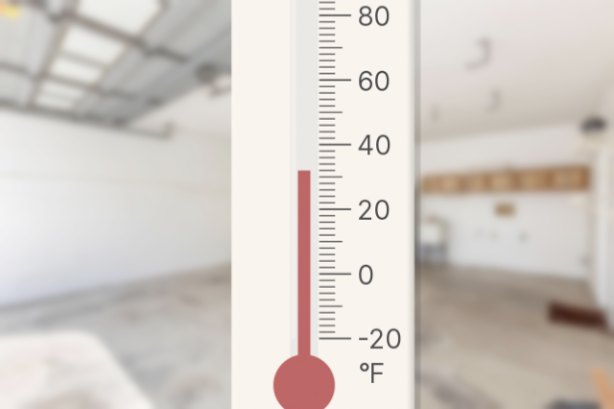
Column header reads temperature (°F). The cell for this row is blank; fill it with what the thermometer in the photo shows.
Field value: 32 °F
